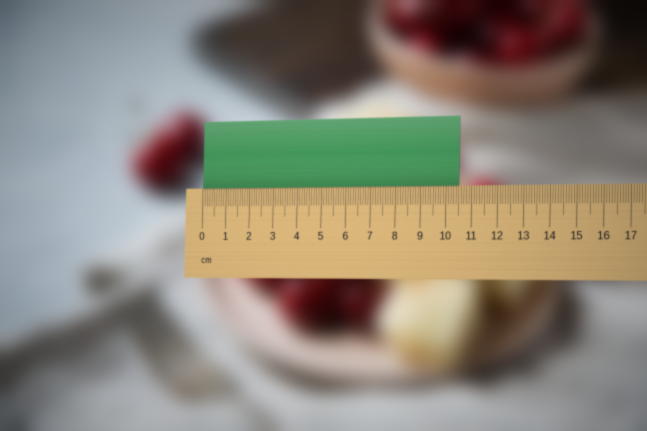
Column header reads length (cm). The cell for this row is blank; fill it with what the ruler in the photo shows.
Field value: 10.5 cm
